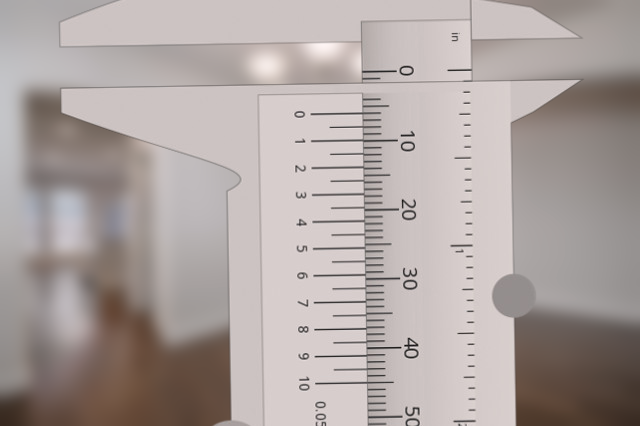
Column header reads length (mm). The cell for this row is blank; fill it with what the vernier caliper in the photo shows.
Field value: 6.0 mm
